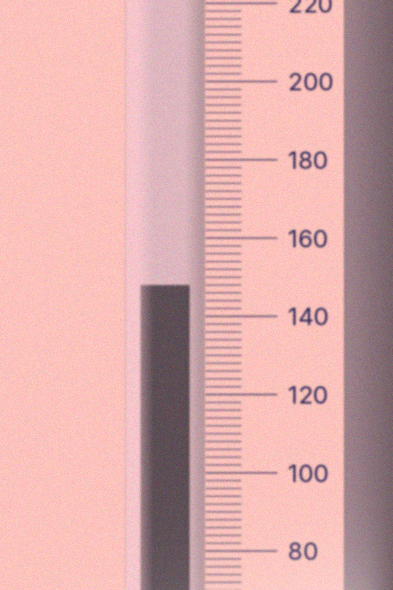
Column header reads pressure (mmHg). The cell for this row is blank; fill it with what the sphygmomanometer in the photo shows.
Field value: 148 mmHg
